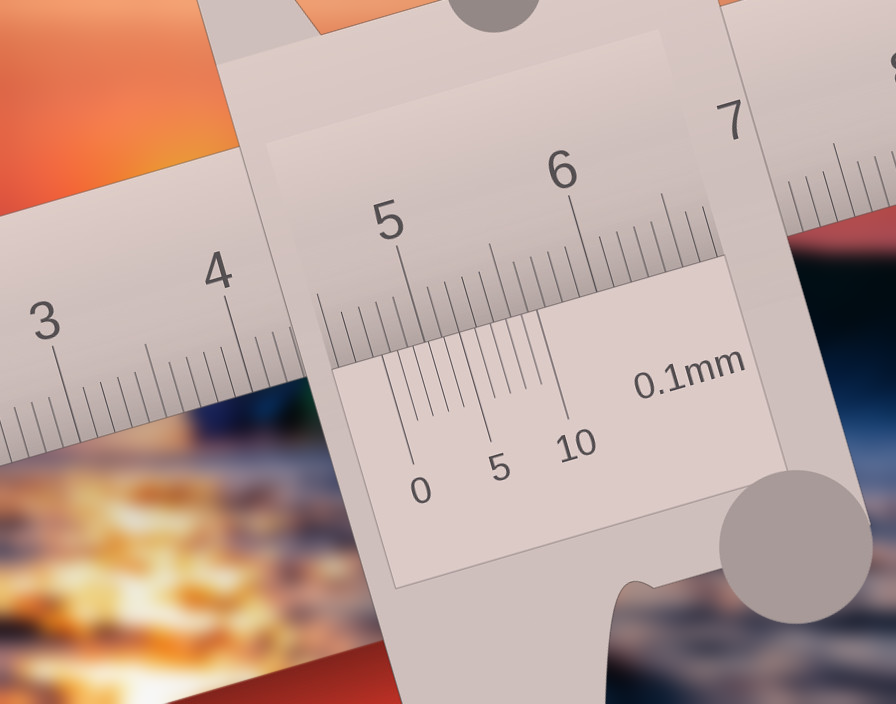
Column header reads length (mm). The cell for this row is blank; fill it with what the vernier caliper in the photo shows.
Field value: 47.5 mm
